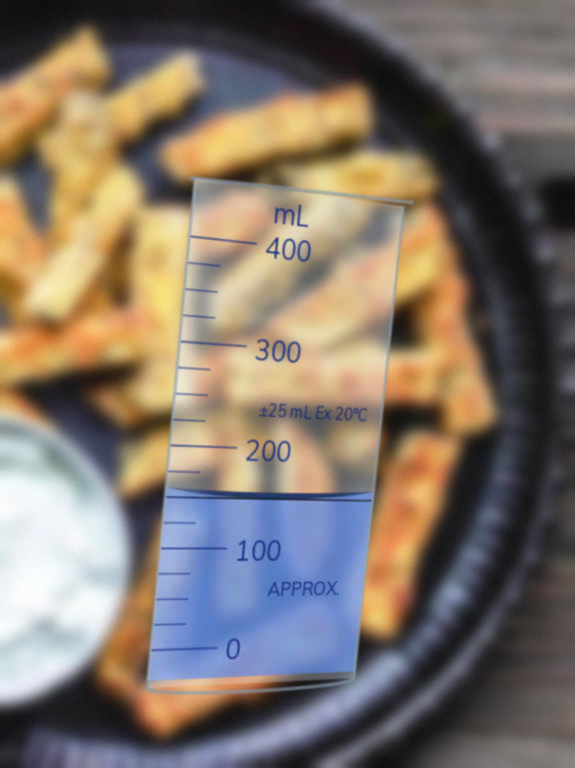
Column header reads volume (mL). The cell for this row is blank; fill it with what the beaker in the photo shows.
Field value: 150 mL
